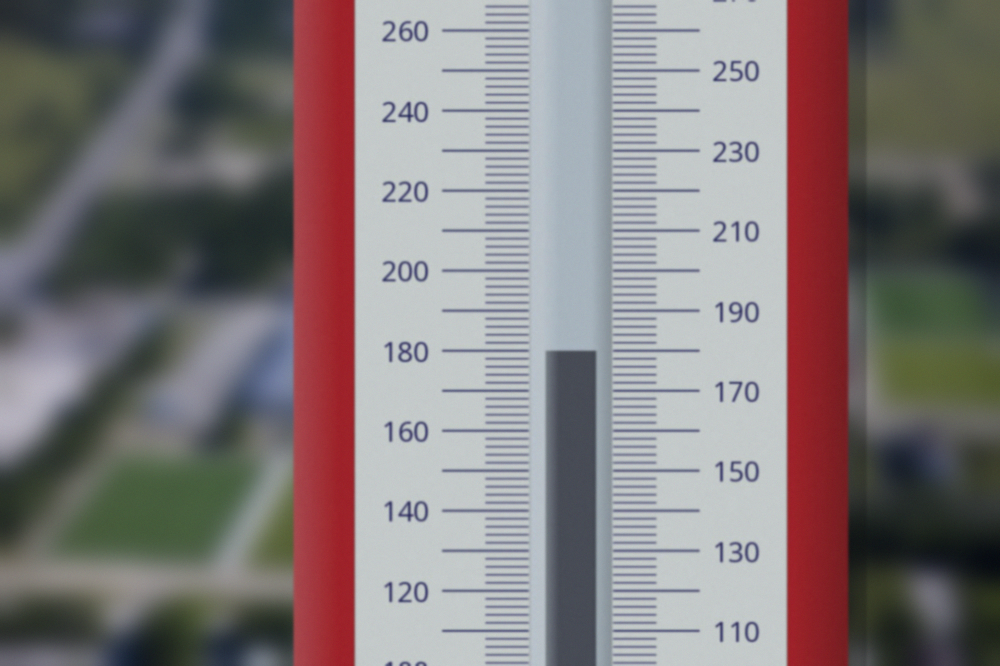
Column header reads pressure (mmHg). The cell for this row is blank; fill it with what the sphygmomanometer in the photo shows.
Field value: 180 mmHg
